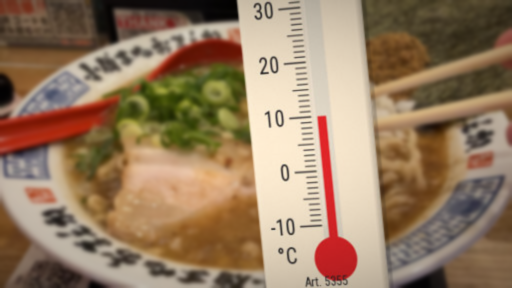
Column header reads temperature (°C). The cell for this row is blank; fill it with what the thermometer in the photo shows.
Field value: 10 °C
